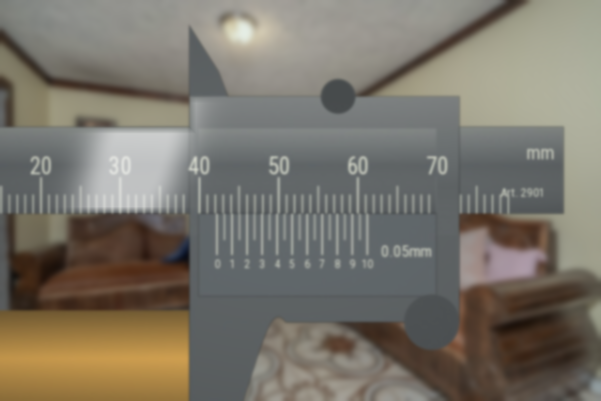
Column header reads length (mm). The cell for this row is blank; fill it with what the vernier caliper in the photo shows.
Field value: 42.2 mm
